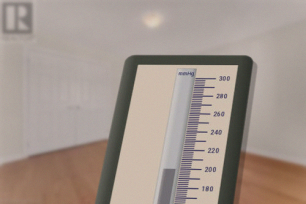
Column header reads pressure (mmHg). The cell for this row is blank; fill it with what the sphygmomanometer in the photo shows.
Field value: 200 mmHg
